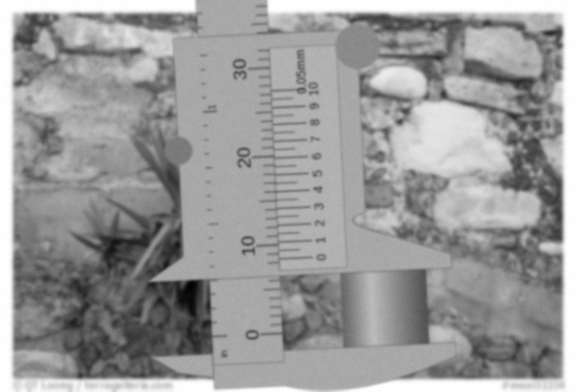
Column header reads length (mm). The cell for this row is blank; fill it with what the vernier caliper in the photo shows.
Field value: 8.4 mm
